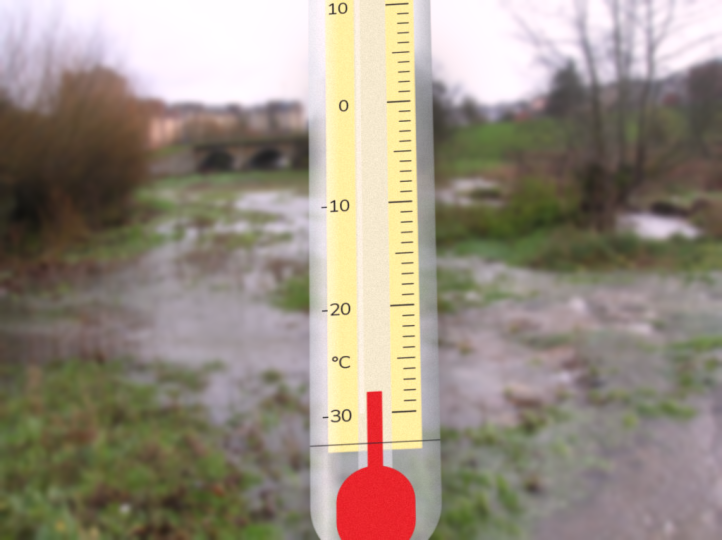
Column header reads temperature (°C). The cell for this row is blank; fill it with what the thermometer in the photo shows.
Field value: -28 °C
